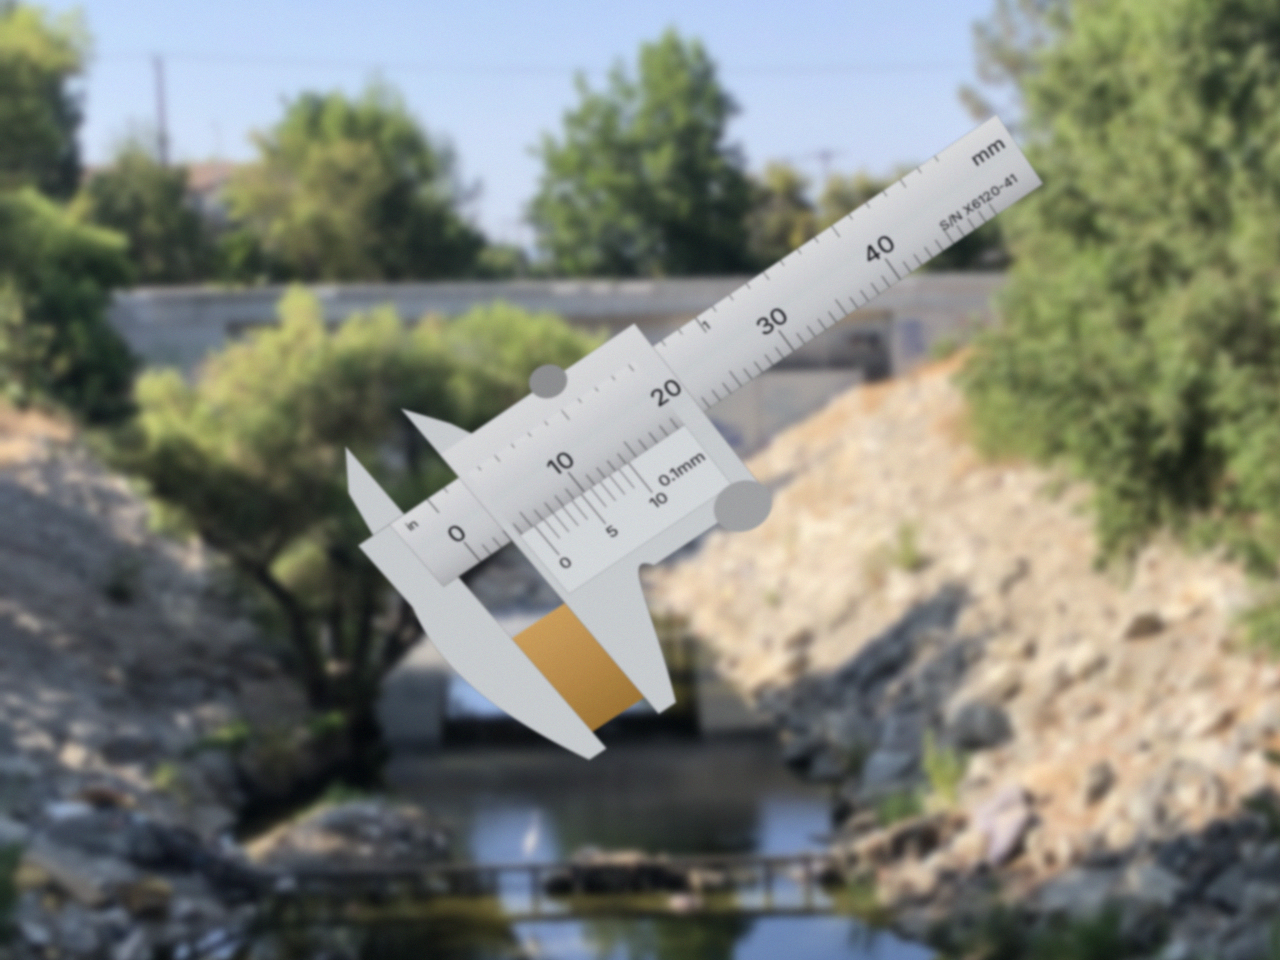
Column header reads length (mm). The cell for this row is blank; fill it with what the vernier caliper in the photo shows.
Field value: 5.2 mm
